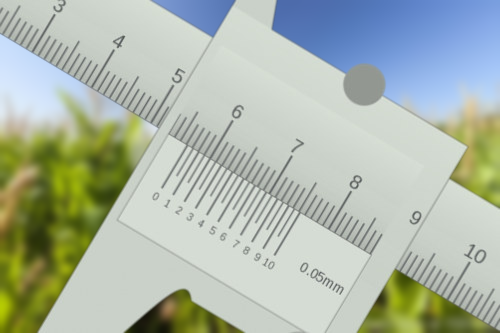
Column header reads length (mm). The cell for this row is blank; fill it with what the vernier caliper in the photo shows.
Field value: 56.2 mm
